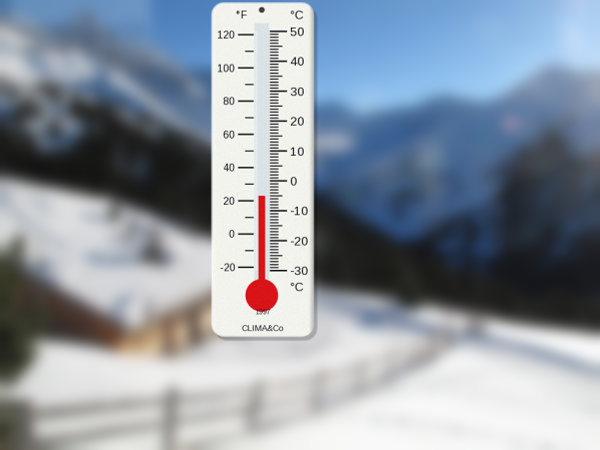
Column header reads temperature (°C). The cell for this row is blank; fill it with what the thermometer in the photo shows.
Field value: -5 °C
